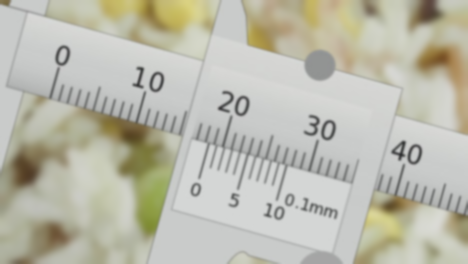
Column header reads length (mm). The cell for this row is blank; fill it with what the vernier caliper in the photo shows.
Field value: 18.4 mm
